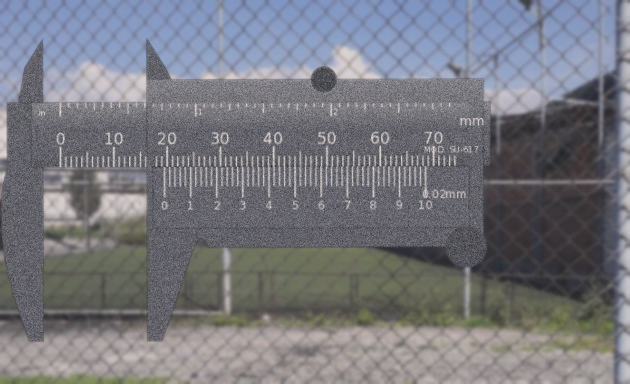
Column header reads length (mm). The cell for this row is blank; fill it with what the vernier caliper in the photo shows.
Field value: 19.5 mm
